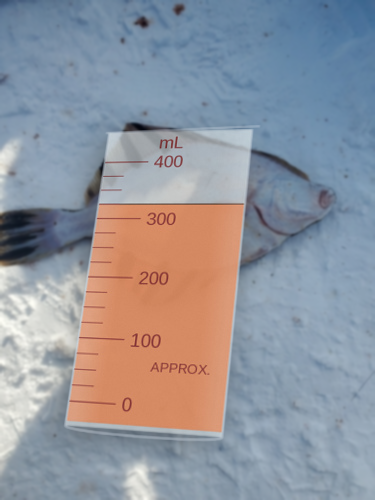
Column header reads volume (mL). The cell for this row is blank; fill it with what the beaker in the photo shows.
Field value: 325 mL
